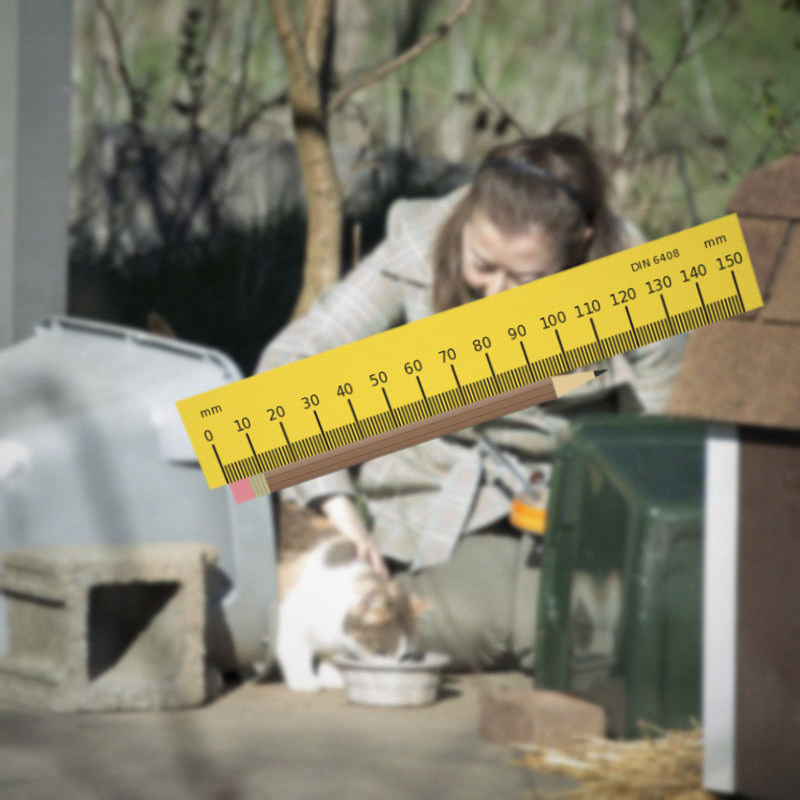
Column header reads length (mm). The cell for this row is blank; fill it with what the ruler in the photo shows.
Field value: 110 mm
